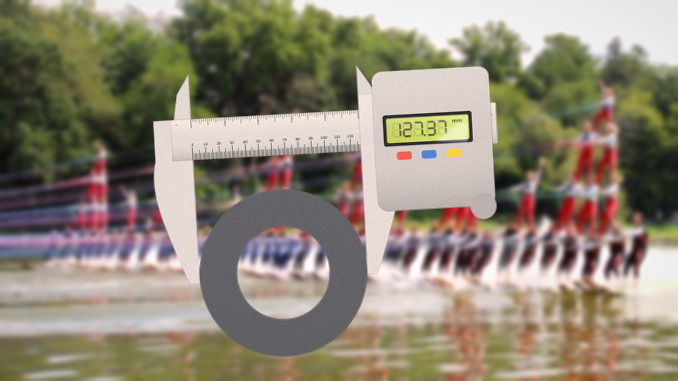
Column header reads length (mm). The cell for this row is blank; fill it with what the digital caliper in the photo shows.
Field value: 127.37 mm
